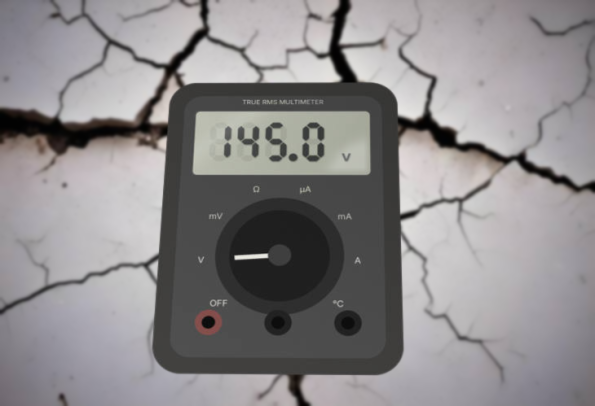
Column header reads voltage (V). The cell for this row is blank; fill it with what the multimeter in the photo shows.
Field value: 145.0 V
